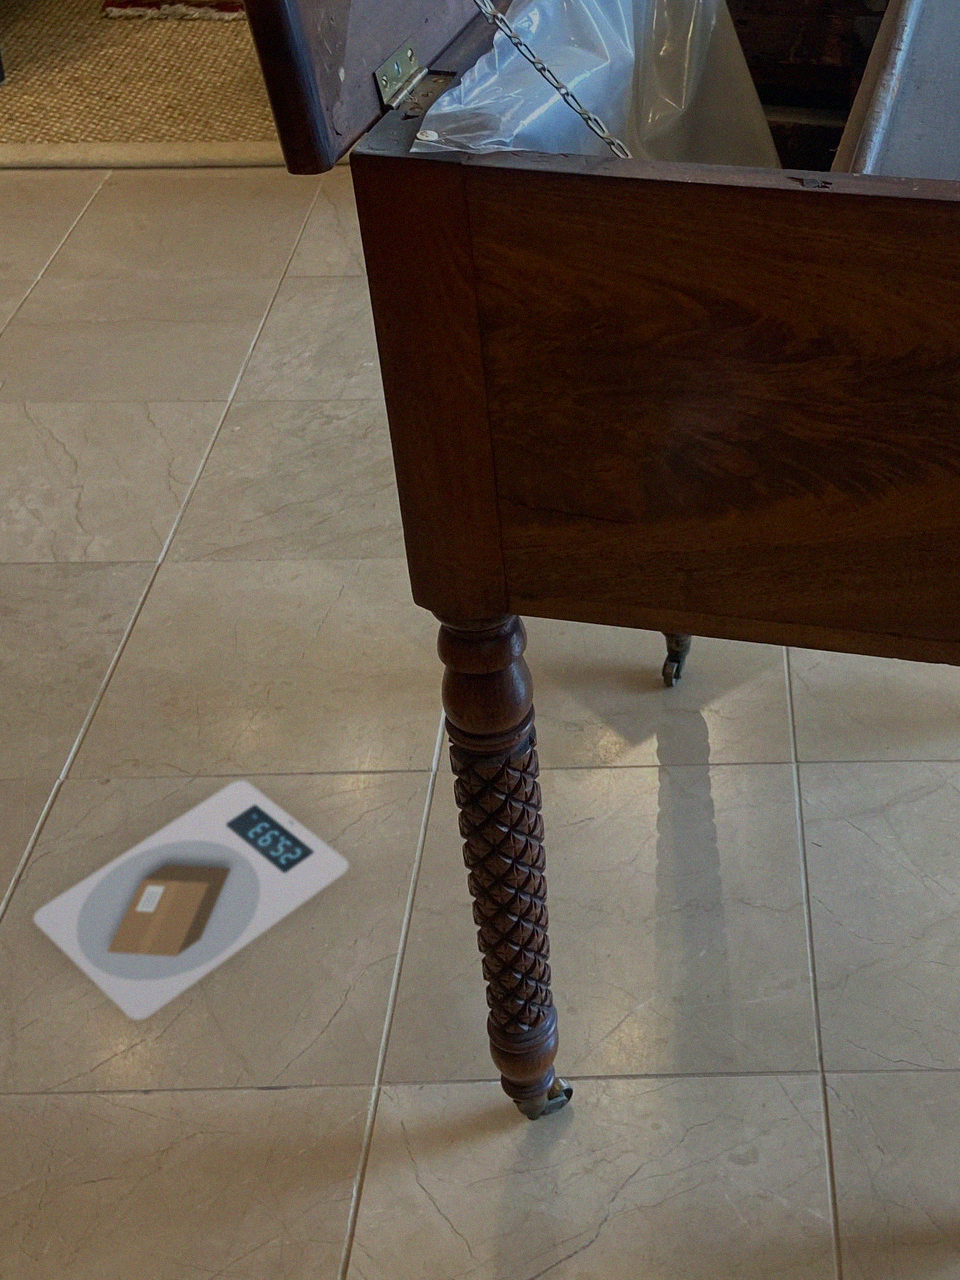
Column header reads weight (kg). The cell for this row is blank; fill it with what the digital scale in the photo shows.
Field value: 25.93 kg
